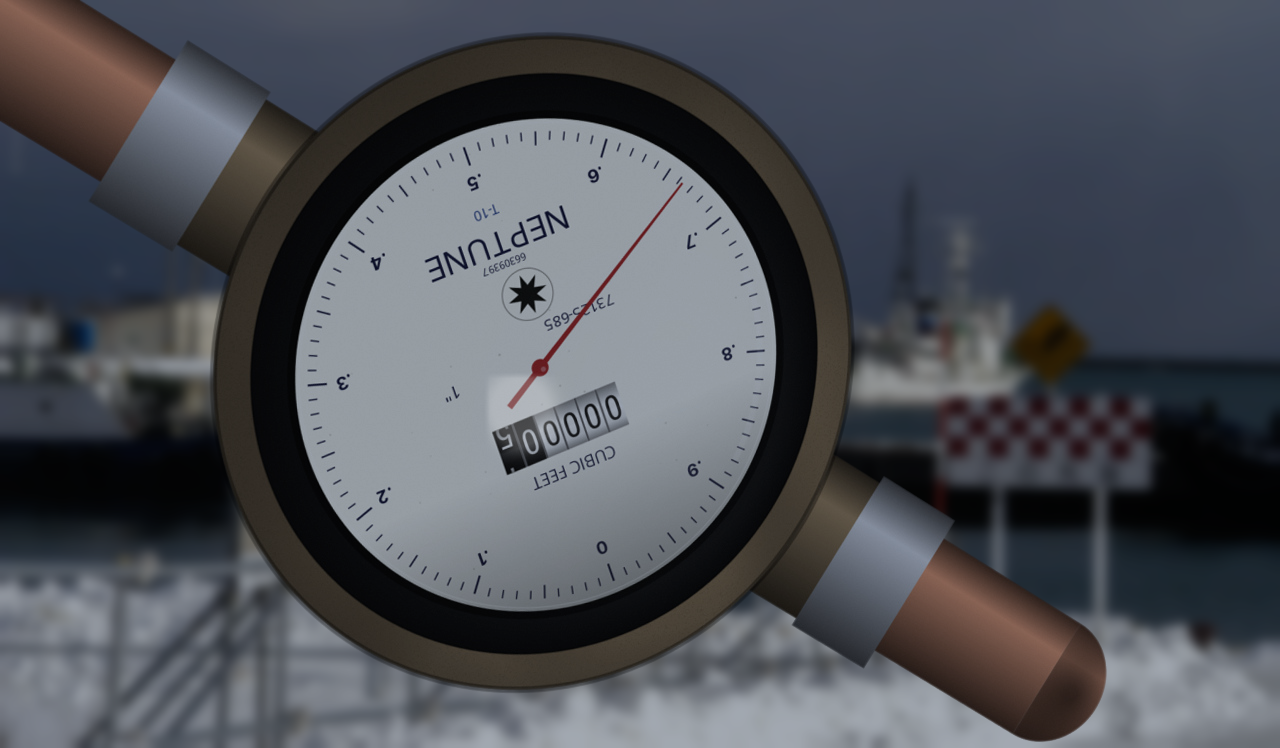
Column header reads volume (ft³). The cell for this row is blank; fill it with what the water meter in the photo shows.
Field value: 4.66 ft³
